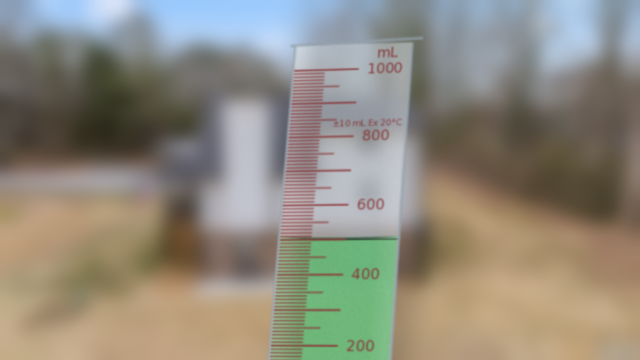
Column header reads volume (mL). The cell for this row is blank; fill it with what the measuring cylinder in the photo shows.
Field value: 500 mL
